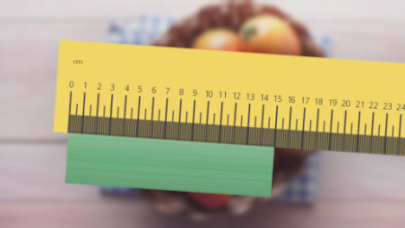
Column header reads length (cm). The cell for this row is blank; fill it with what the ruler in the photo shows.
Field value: 15 cm
